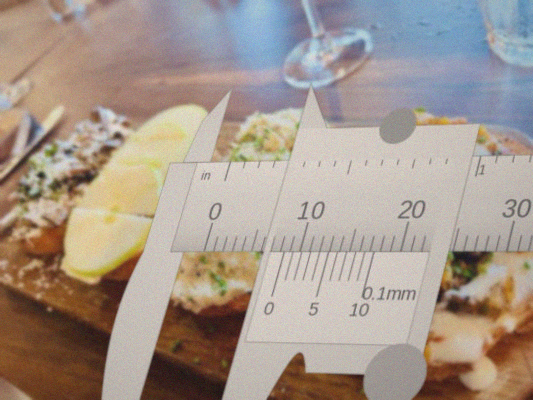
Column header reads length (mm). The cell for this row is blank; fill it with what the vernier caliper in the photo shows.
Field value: 8.4 mm
